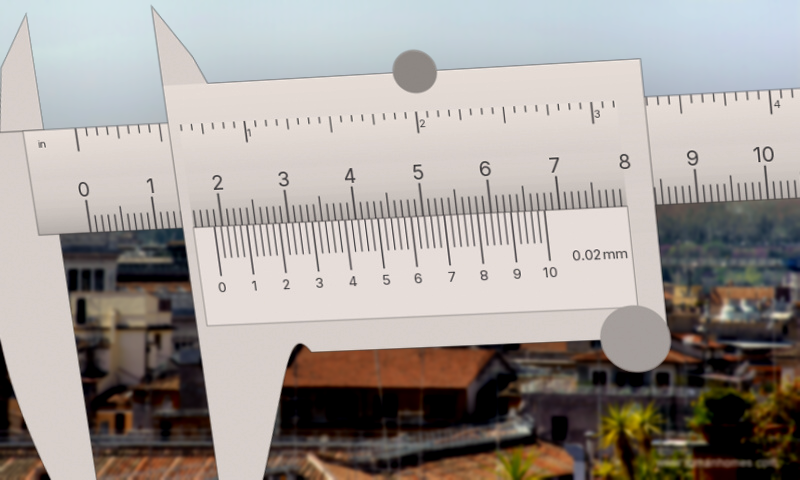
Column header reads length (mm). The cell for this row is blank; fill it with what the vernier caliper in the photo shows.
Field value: 18.8 mm
